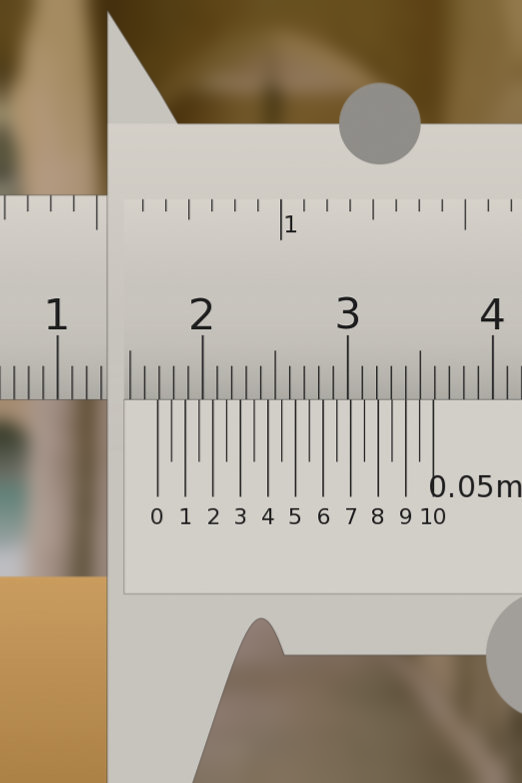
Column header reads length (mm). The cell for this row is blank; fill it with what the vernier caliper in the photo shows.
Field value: 16.9 mm
